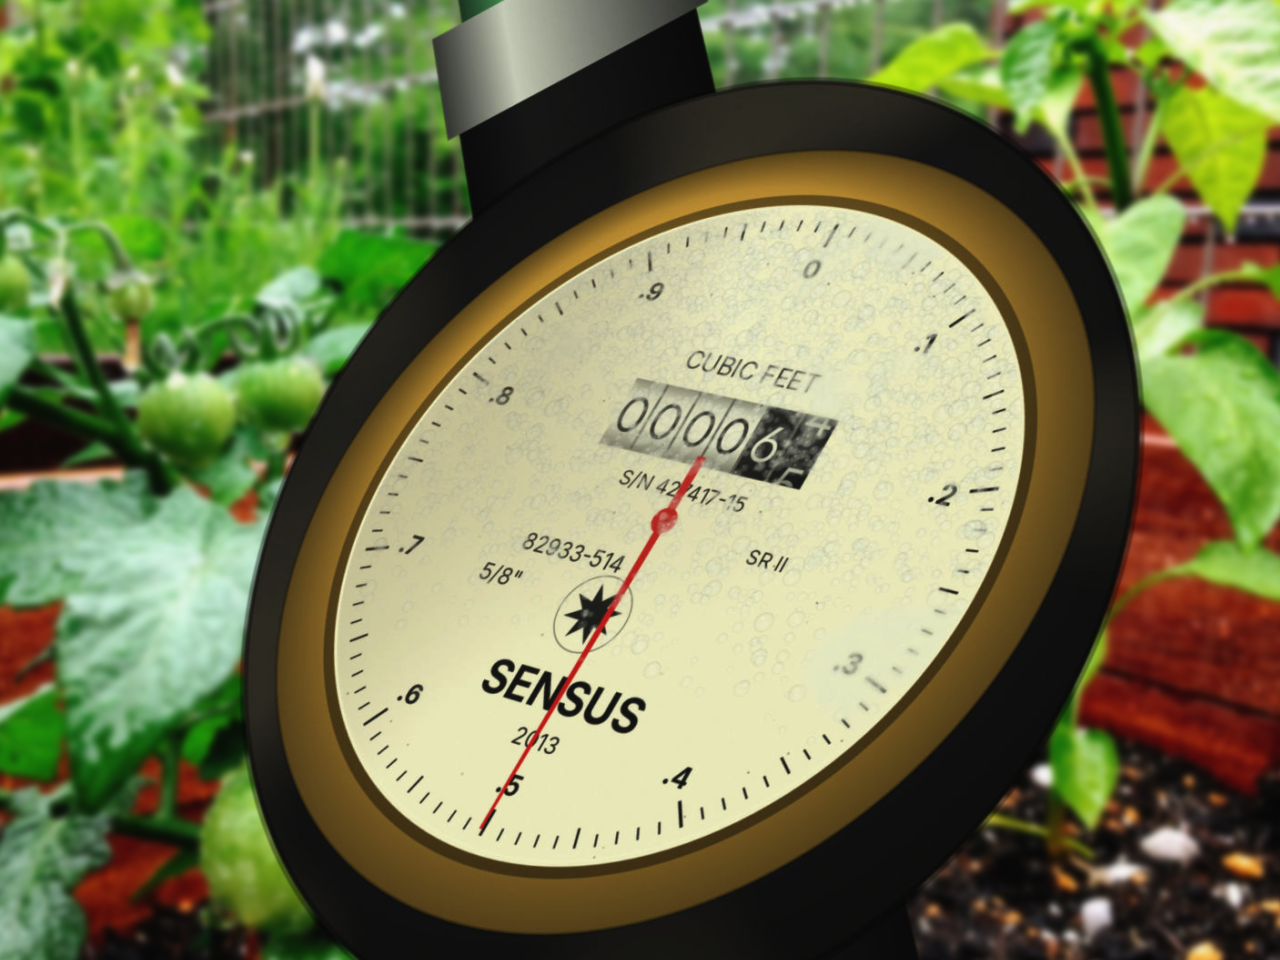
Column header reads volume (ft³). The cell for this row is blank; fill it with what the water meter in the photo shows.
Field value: 64.50 ft³
